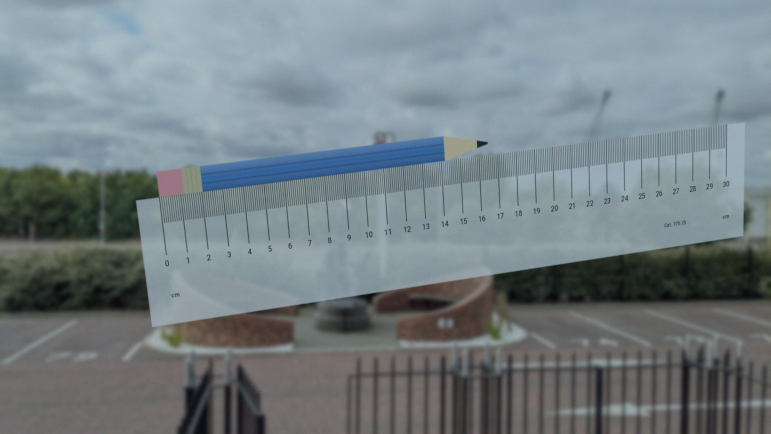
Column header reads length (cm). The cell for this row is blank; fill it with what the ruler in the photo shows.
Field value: 16.5 cm
